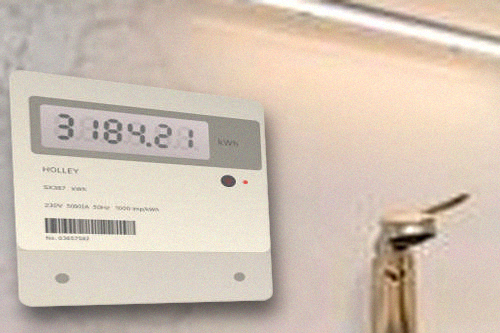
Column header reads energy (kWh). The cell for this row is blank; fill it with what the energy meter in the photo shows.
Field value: 3184.21 kWh
